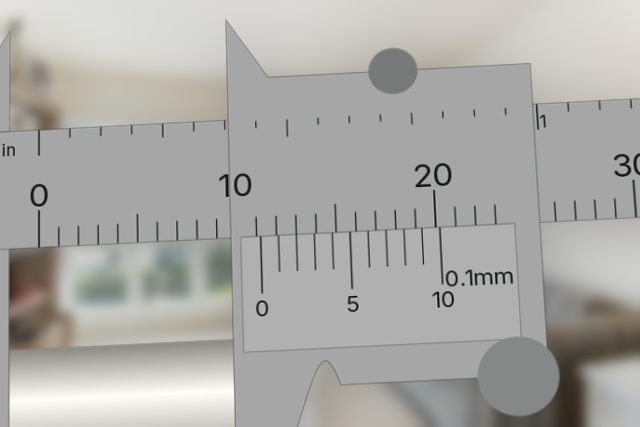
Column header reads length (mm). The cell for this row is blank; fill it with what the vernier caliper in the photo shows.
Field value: 11.2 mm
